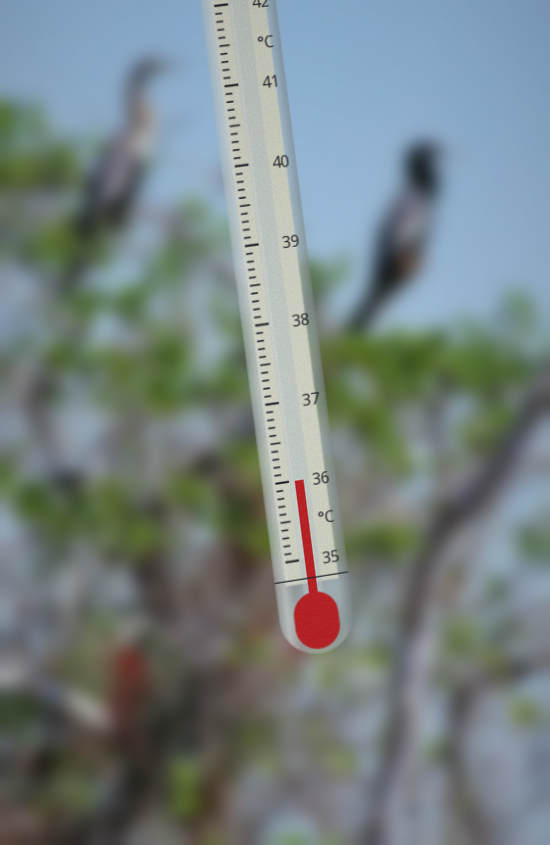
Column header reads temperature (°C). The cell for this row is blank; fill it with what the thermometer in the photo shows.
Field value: 36 °C
